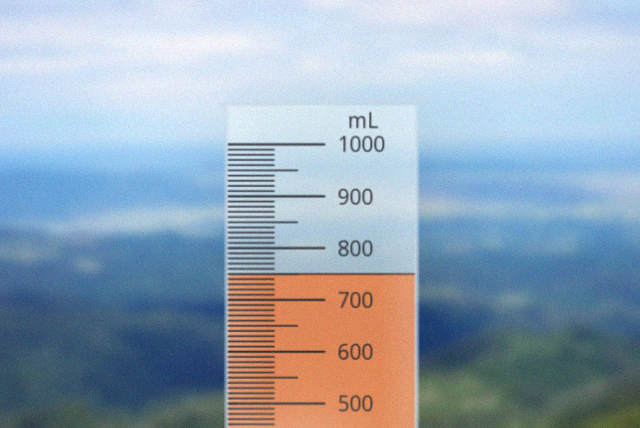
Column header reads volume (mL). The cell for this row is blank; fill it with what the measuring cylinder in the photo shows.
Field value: 750 mL
